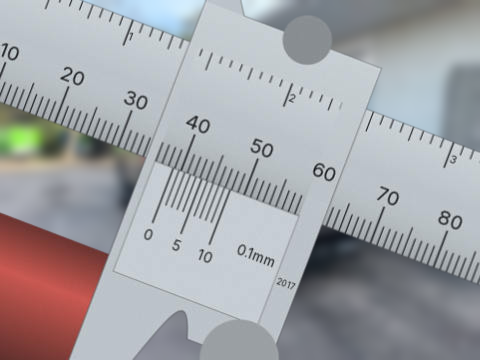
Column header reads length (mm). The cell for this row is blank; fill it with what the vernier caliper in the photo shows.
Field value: 38.8 mm
